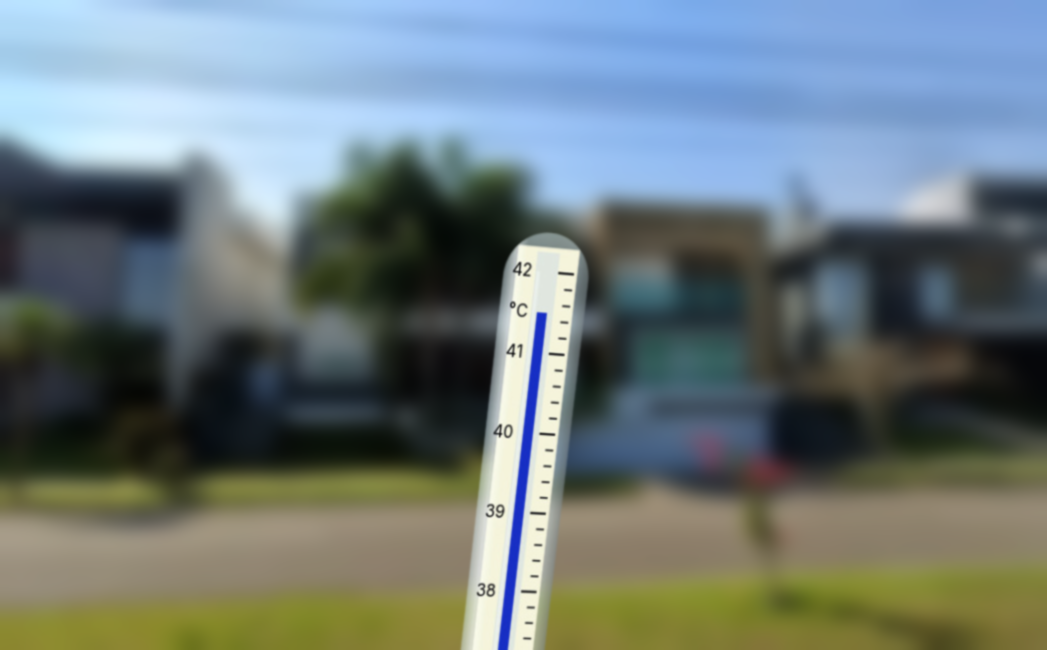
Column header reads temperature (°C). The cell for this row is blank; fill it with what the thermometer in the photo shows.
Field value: 41.5 °C
